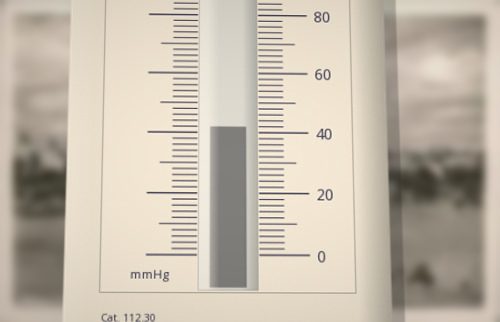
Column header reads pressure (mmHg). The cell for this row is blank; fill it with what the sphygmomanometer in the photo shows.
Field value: 42 mmHg
